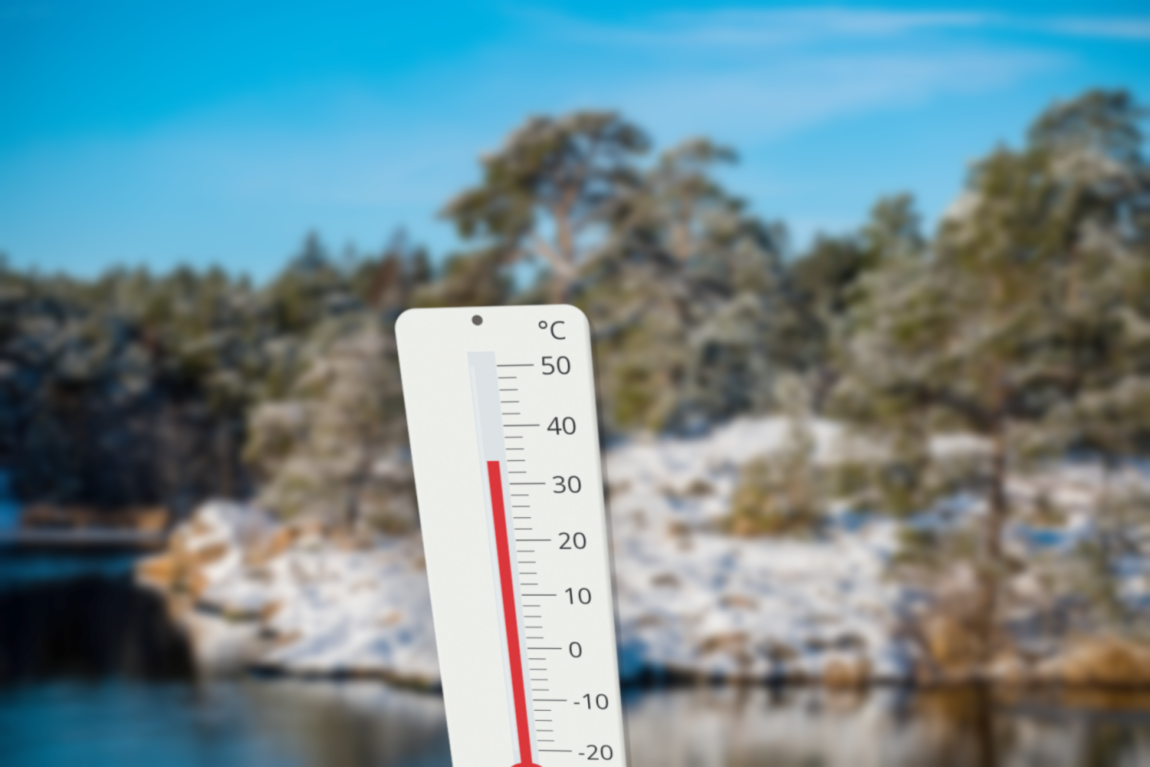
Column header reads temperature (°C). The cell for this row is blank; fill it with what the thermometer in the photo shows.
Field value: 34 °C
